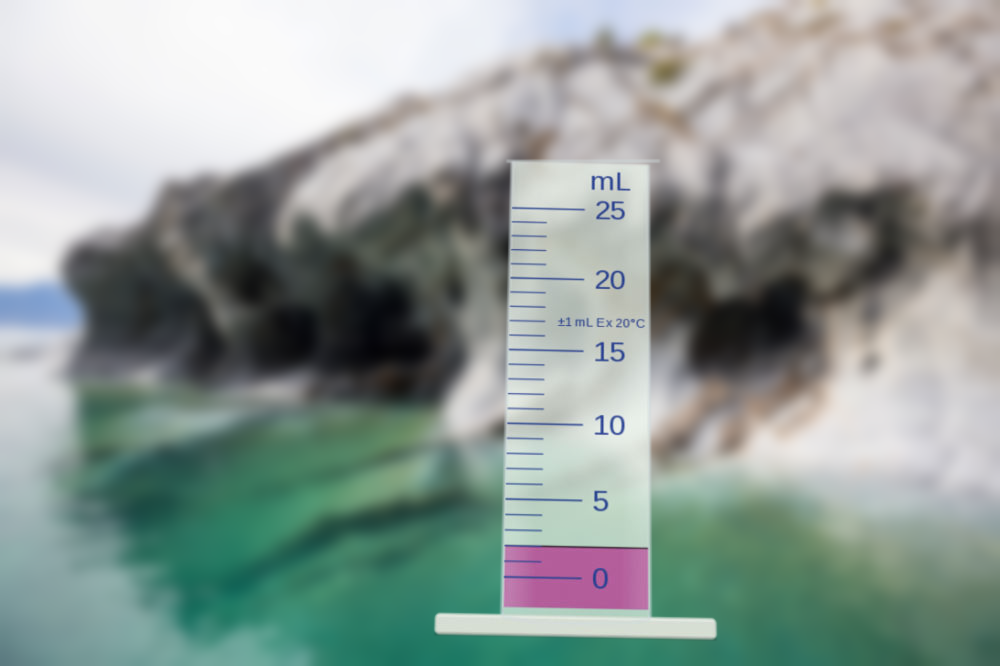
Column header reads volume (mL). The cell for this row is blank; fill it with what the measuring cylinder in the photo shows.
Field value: 2 mL
